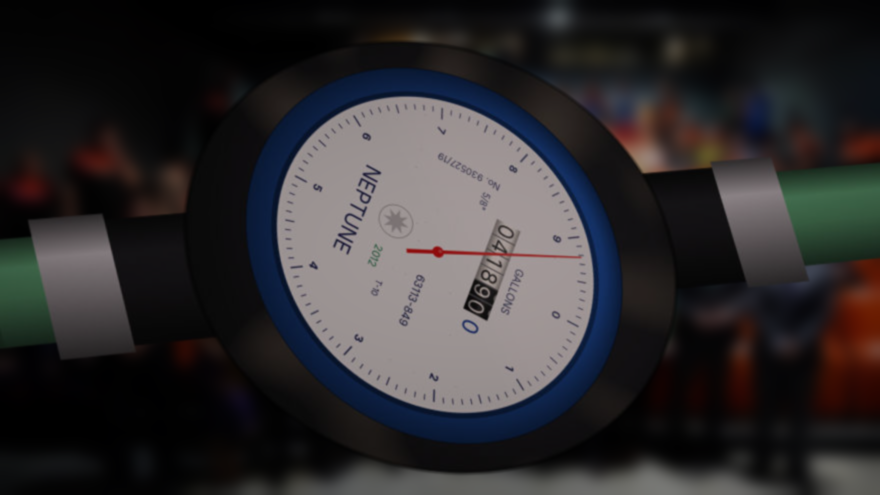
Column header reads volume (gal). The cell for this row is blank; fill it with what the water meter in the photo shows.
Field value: 418899.2 gal
